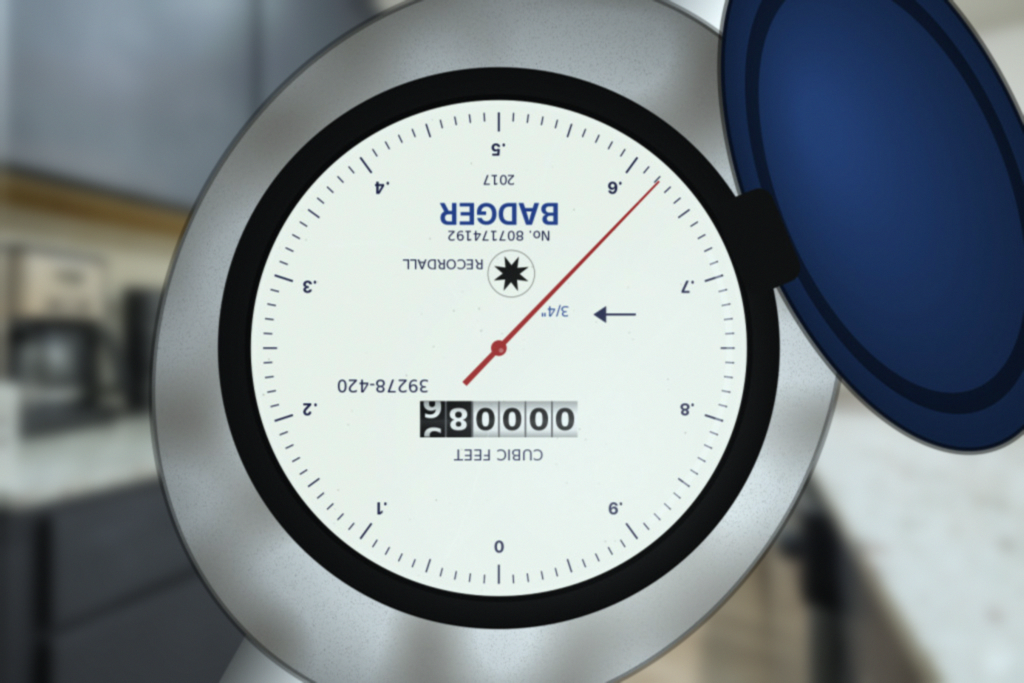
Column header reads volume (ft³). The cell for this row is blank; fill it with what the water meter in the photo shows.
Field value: 85.62 ft³
